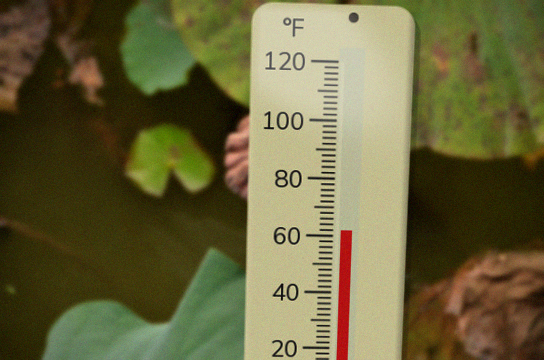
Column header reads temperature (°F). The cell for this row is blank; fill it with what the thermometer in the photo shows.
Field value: 62 °F
